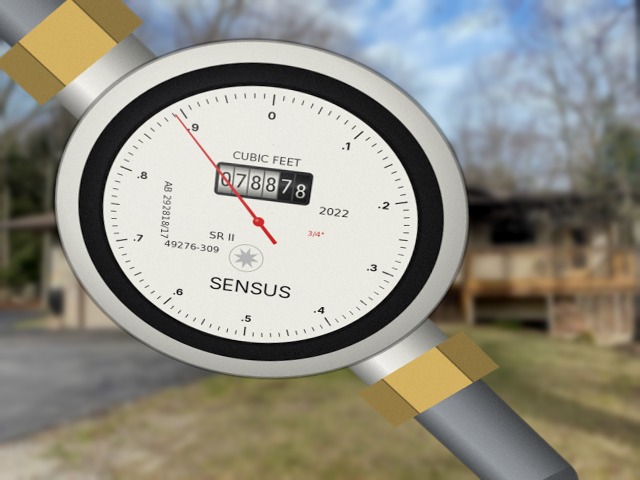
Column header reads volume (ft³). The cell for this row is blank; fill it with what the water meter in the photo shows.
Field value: 78877.89 ft³
